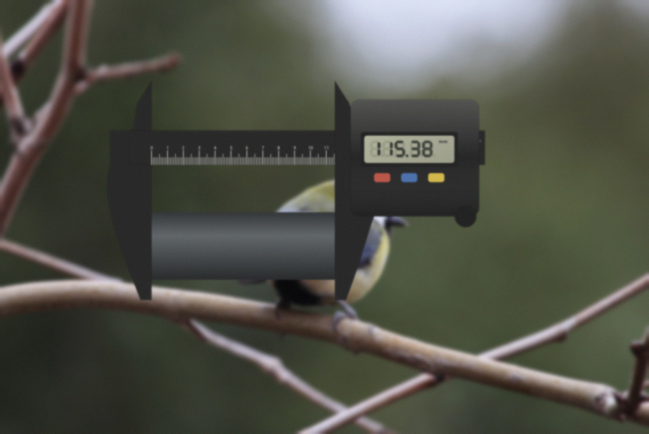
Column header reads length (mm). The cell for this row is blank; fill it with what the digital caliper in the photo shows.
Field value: 115.38 mm
